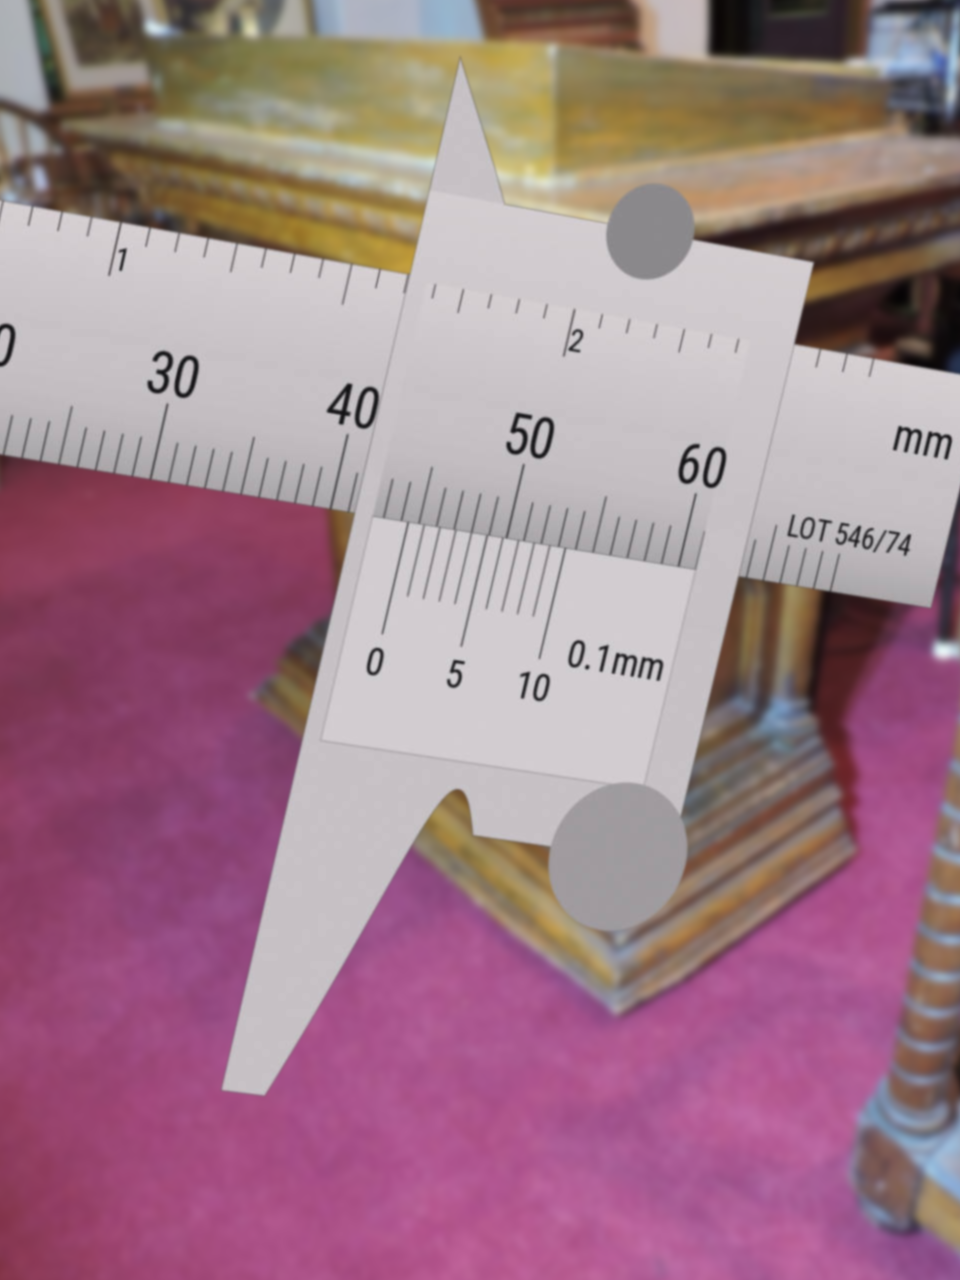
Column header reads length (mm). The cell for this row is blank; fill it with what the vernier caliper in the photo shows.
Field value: 44.4 mm
